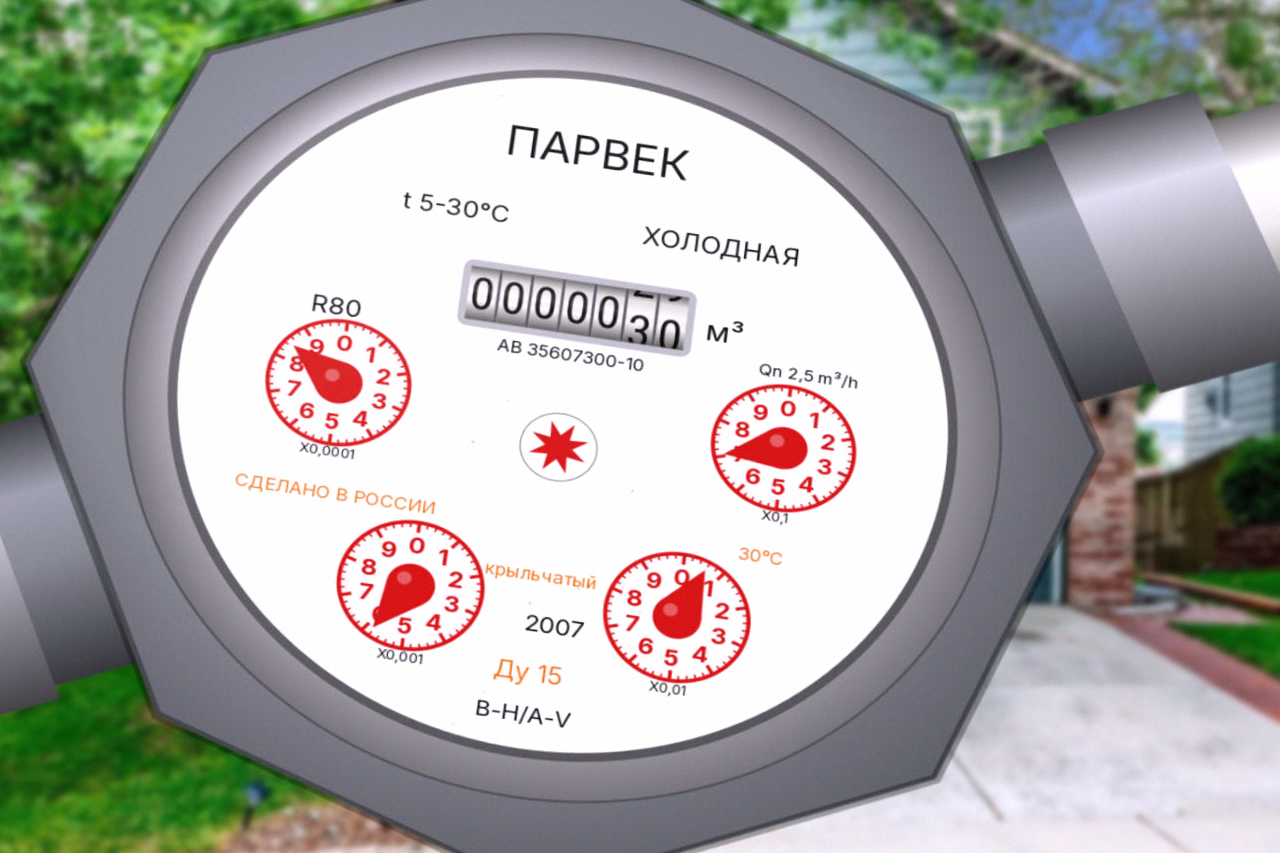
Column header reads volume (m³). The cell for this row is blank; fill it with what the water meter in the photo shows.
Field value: 29.7058 m³
